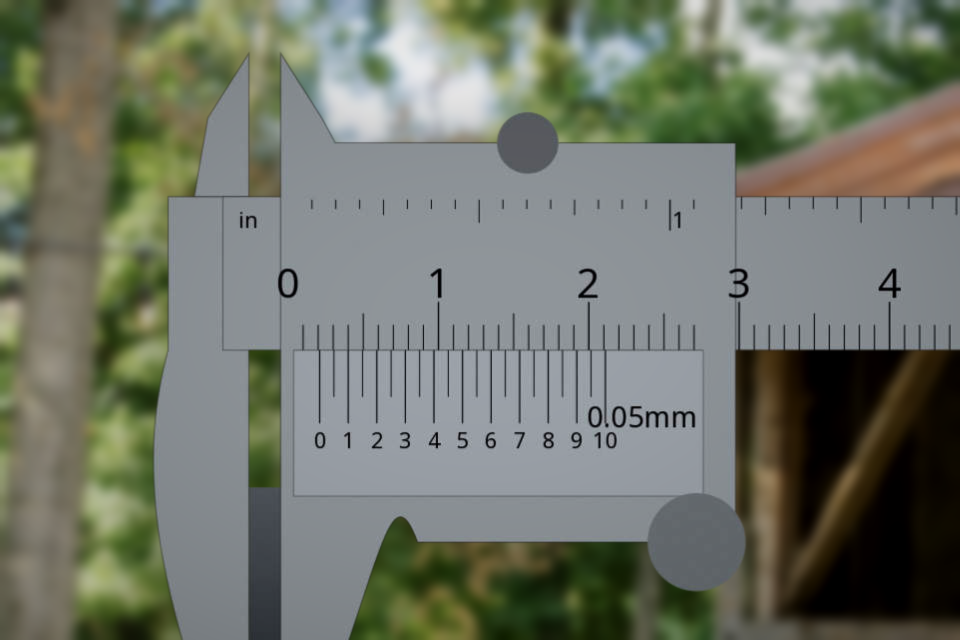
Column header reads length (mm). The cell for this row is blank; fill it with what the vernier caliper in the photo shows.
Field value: 2.1 mm
